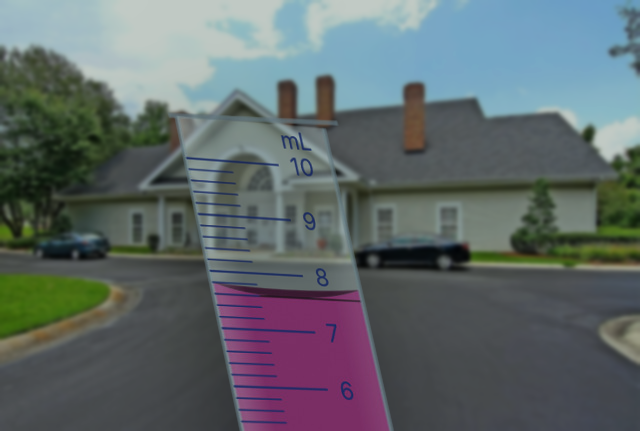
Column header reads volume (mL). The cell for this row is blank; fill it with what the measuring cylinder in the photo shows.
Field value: 7.6 mL
